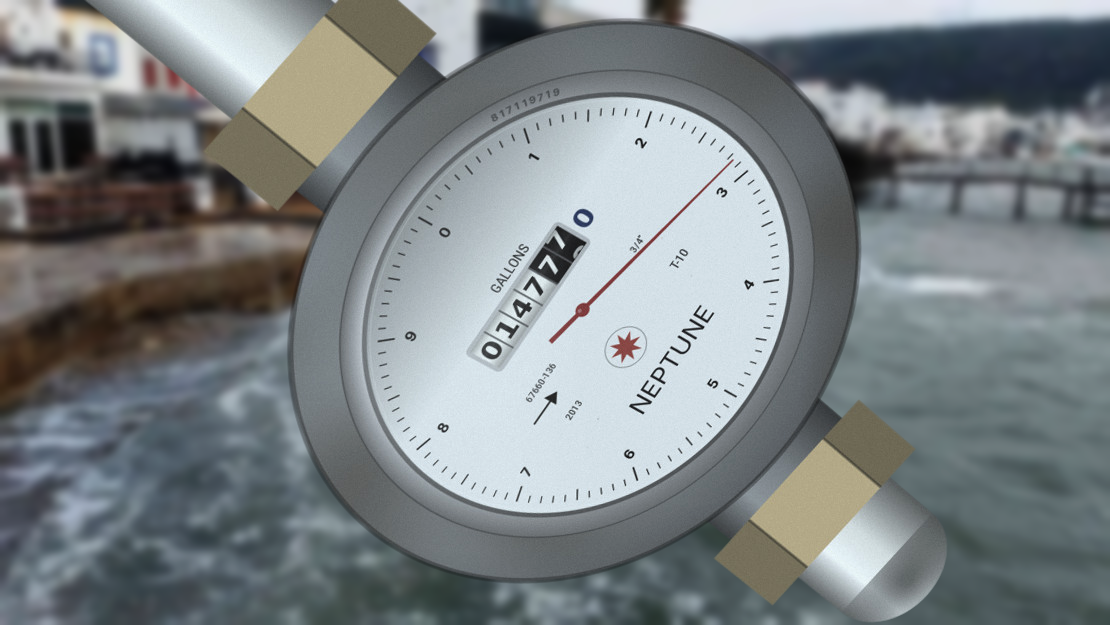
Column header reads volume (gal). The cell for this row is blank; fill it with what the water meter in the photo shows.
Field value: 147772.8 gal
